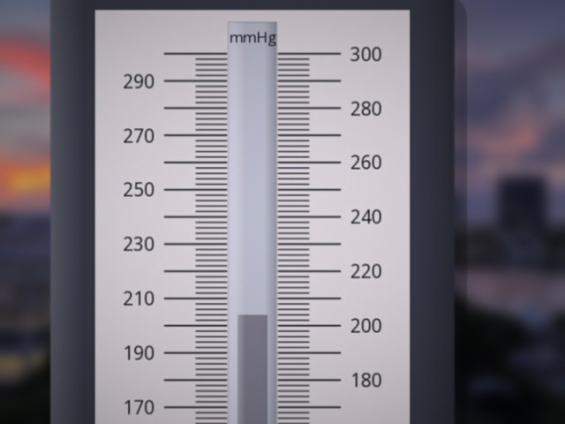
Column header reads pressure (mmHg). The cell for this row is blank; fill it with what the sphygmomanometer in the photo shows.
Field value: 204 mmHg
